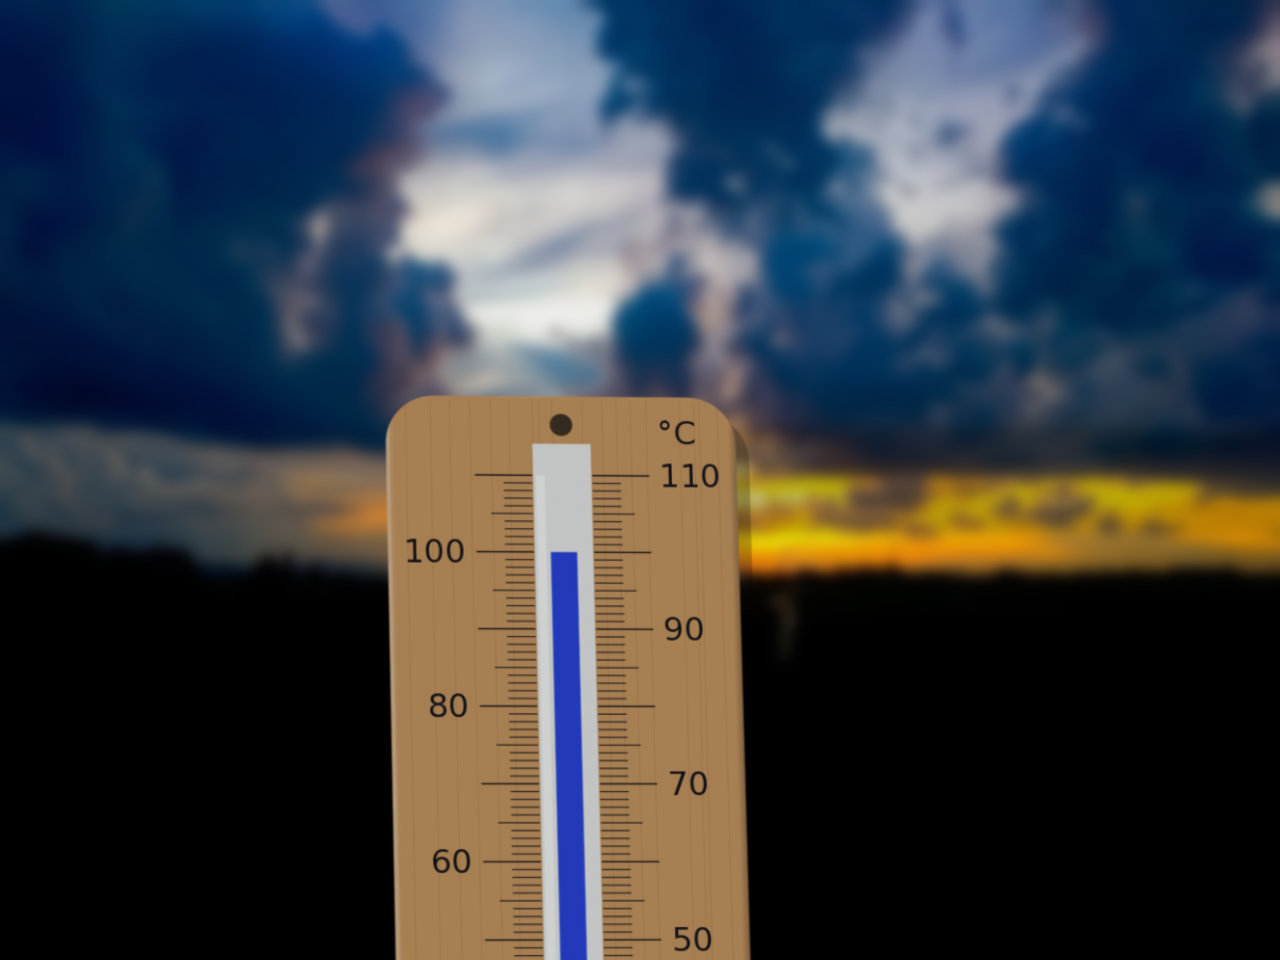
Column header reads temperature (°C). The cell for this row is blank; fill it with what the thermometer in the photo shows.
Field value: 100 °C
